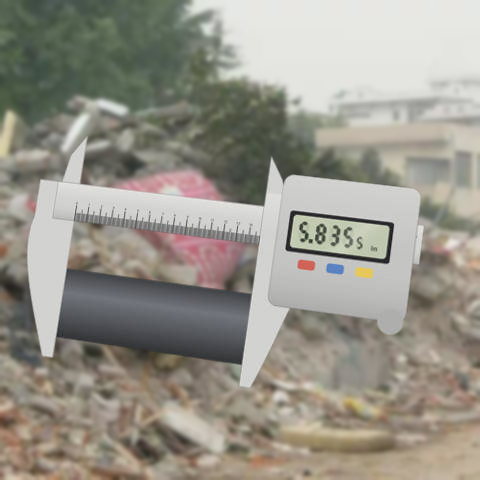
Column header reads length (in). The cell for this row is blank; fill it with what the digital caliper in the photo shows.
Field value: 5.8355 in
